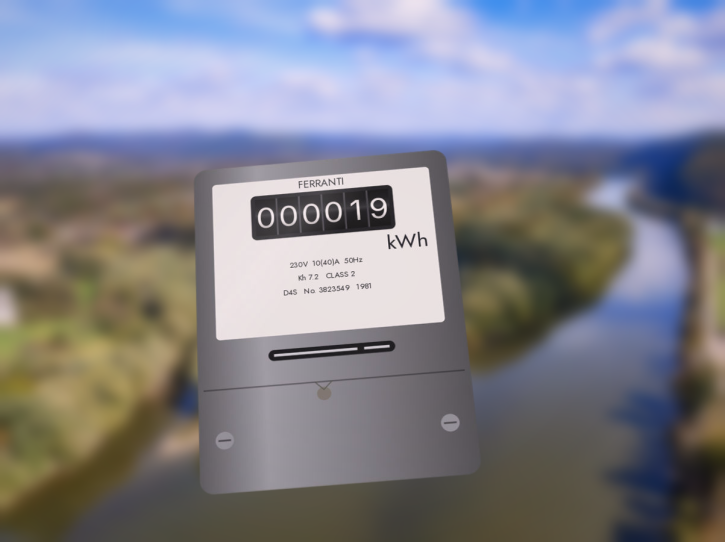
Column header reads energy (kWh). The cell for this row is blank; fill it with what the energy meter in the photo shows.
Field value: 19 kWh
